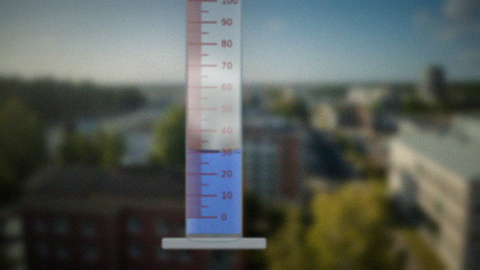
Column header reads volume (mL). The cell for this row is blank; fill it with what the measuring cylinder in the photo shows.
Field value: 30 mL
